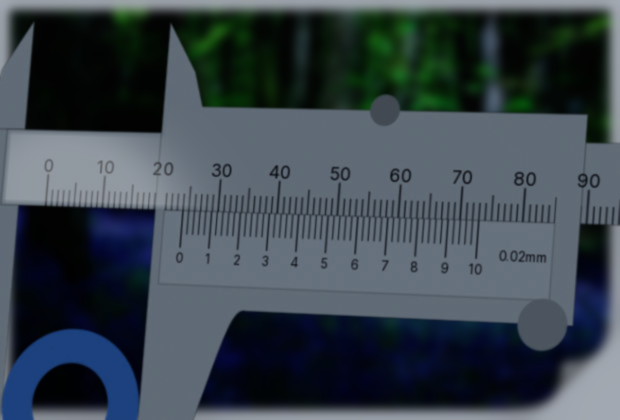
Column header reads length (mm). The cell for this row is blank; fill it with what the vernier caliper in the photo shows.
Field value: 24.0 mm
